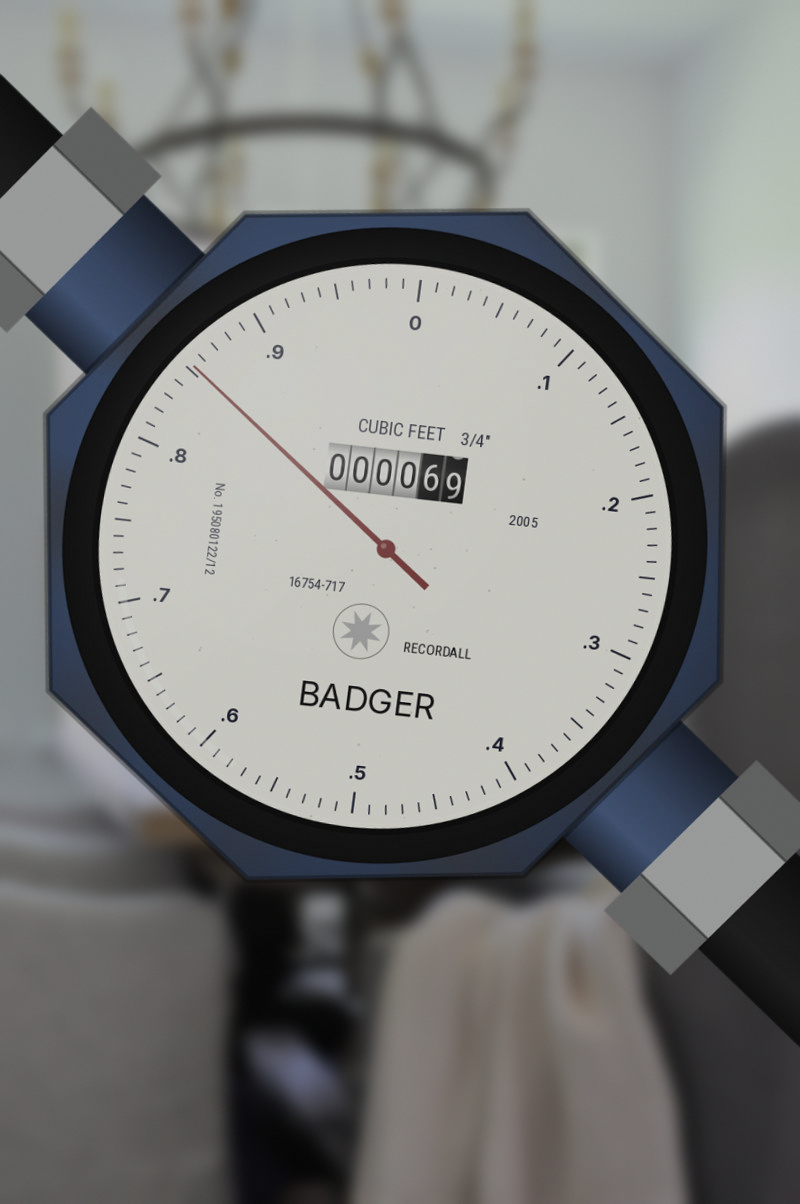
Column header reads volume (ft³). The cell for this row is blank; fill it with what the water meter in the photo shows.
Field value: 68.85 ft³
